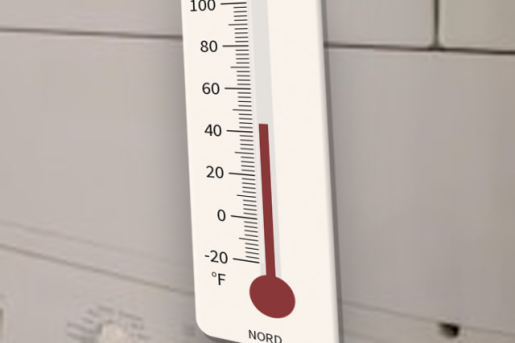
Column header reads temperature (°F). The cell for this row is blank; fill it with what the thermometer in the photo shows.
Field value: 44 °F
